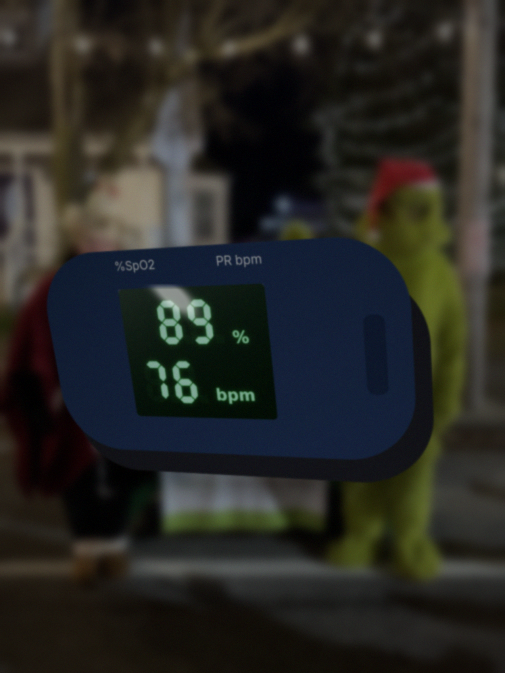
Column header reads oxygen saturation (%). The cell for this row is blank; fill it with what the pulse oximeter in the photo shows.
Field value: 89 %
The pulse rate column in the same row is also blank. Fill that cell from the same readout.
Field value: 76 bpm
